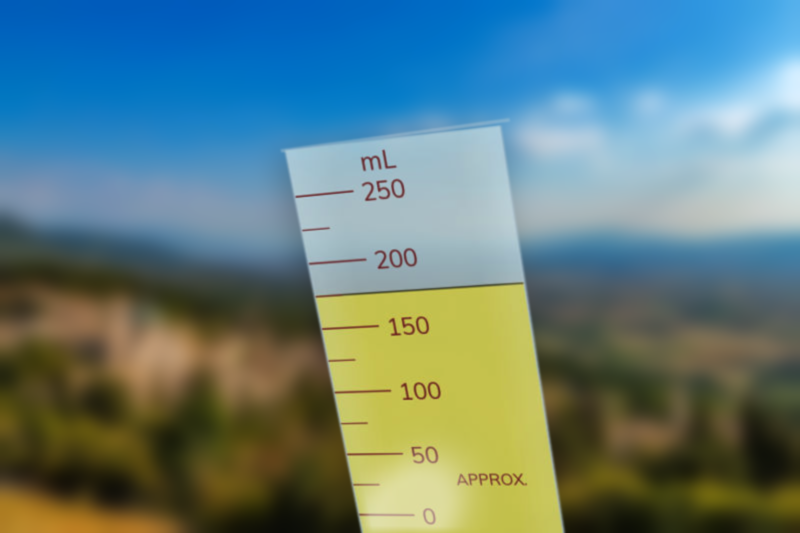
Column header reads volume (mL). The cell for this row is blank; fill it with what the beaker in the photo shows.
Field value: 175 mL
